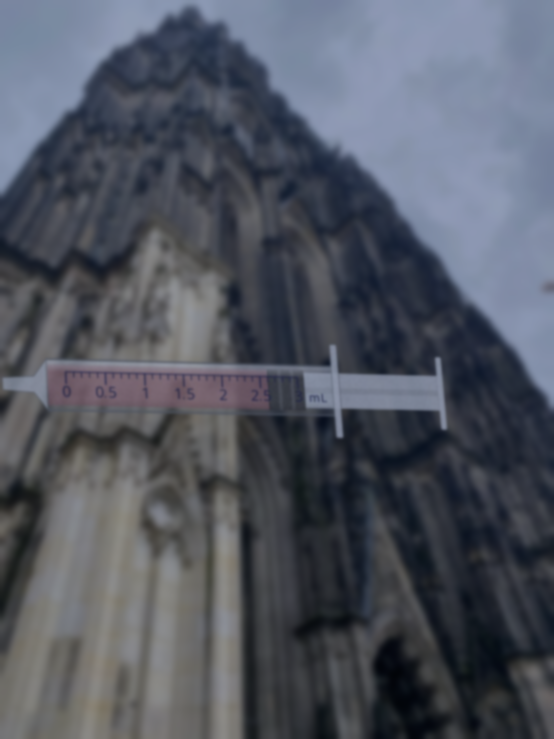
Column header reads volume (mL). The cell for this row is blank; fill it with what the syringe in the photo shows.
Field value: 2.6 mL
